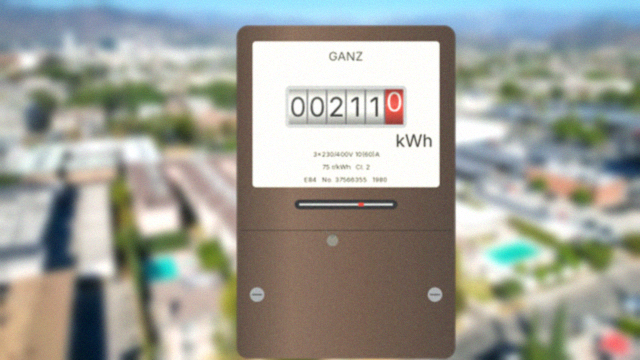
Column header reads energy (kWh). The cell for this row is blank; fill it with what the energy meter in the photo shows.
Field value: 211.0 kWh
